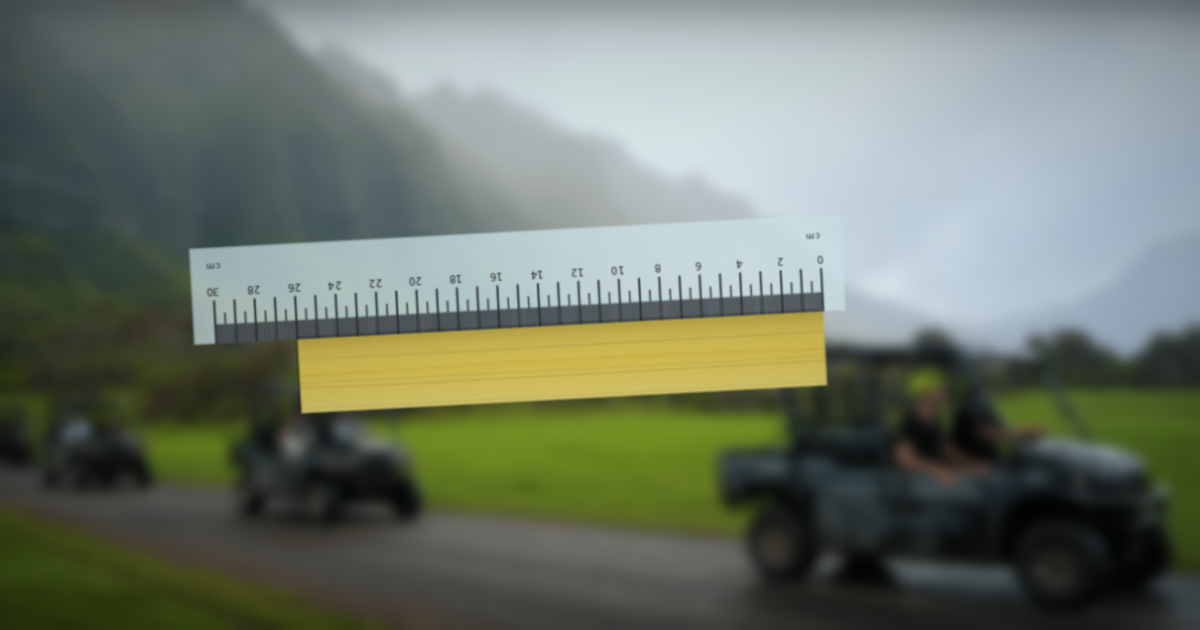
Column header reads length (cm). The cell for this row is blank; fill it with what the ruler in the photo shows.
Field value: 26 cm
